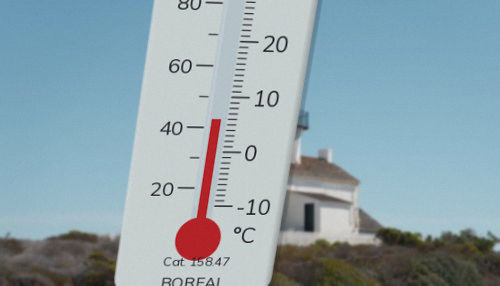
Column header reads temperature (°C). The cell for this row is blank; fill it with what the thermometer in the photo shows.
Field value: 6 °C
